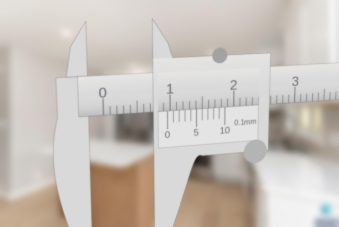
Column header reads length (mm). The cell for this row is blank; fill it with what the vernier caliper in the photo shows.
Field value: 9.6 mm
